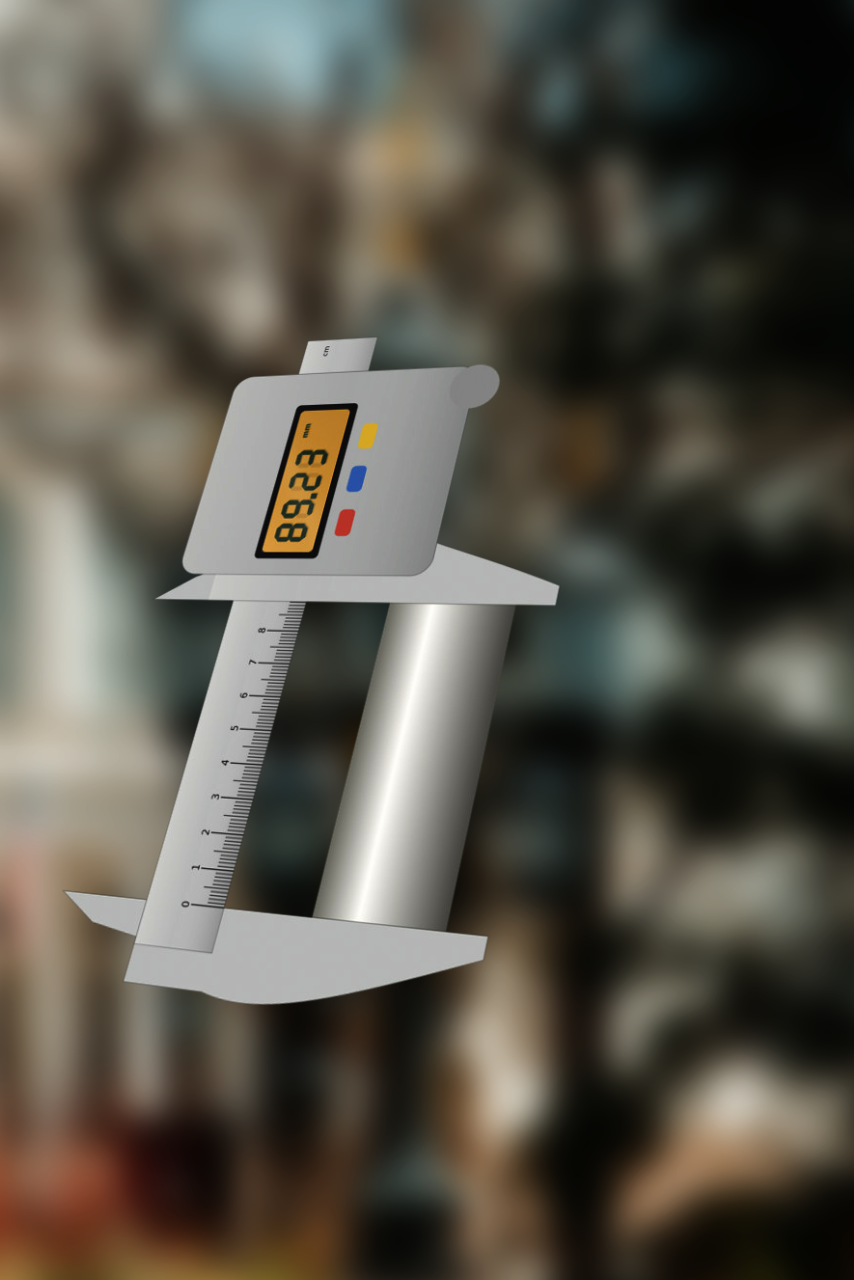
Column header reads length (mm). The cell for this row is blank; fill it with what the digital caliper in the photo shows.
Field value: 89.23 mm
